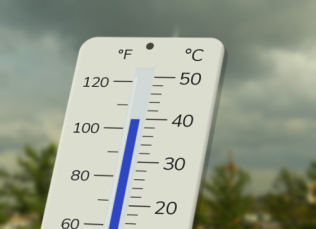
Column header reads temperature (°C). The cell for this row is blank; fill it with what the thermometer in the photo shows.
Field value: 40 °C
